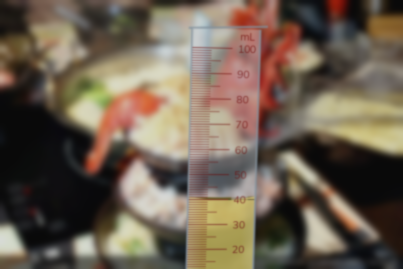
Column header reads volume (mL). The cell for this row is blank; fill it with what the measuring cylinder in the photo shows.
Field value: 40 mL
